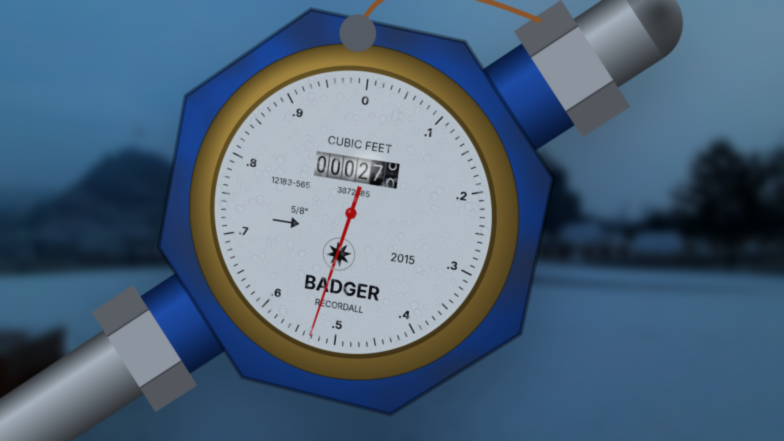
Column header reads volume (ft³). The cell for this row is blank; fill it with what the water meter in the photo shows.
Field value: 278.53 ft³
